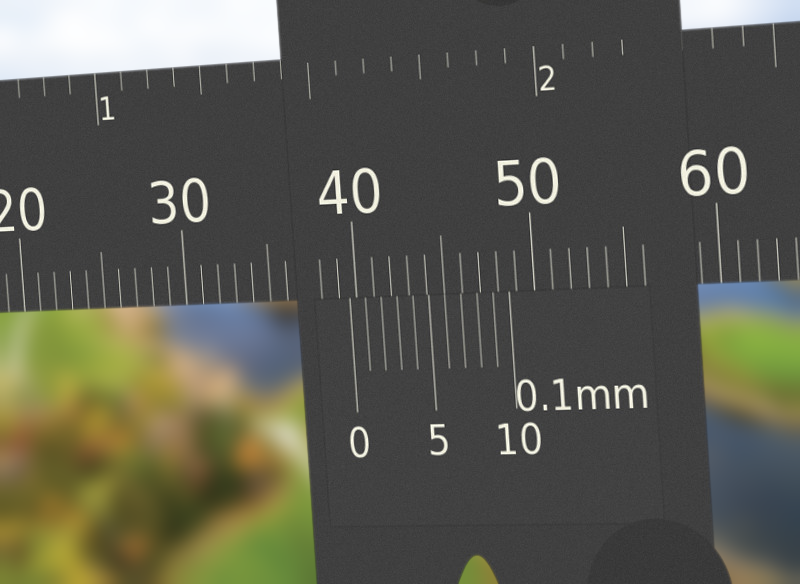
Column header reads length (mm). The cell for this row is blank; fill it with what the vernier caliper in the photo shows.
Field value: 39.6 mm
